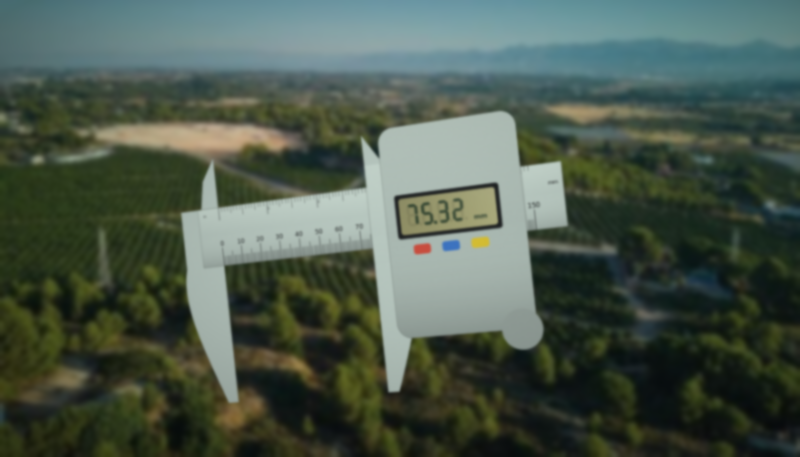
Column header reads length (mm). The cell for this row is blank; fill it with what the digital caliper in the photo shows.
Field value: 75.32 mm
